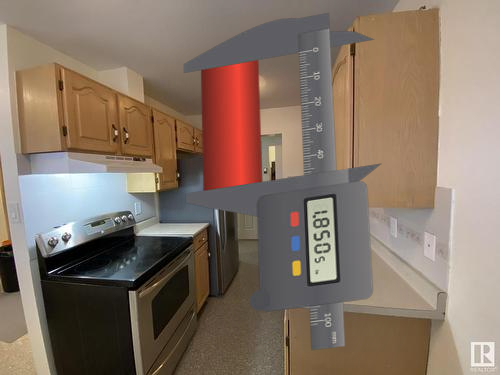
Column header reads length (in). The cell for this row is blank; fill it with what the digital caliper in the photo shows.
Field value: 1.8505 in
